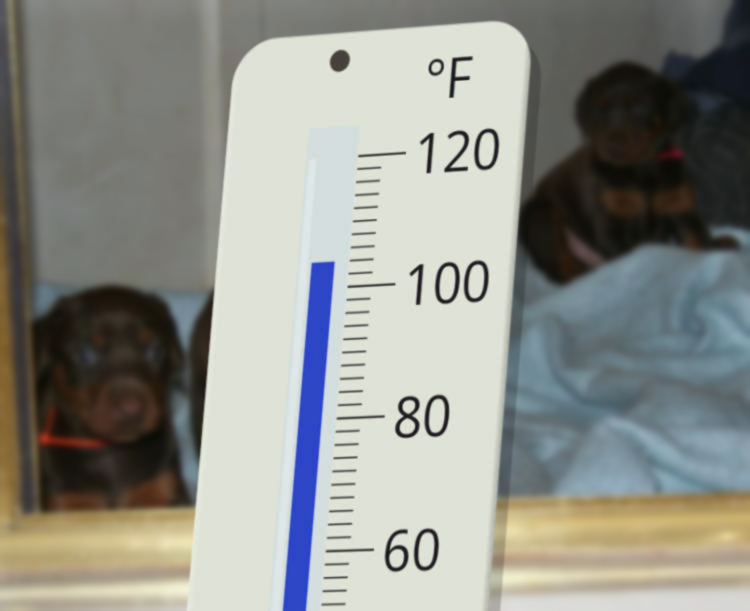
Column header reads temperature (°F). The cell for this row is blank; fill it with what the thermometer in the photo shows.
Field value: 104 °F
